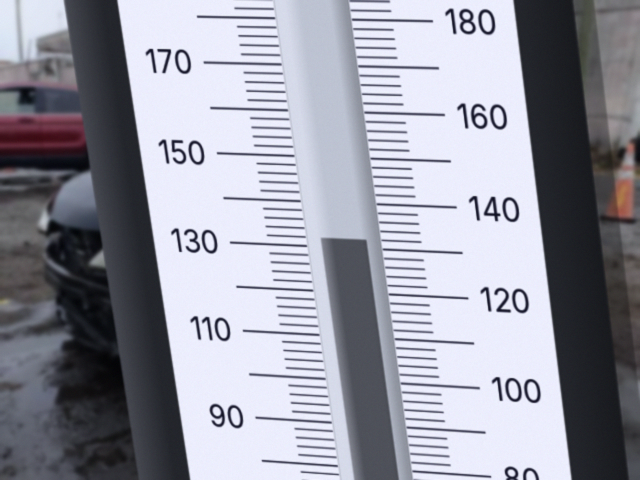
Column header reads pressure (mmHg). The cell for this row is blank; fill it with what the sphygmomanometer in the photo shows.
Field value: 132 mmHg
